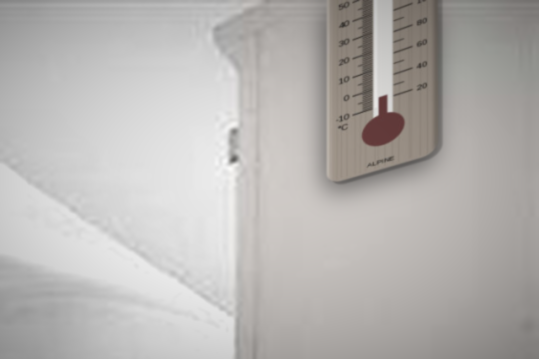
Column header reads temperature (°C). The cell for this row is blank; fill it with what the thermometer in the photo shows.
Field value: -5 °C
